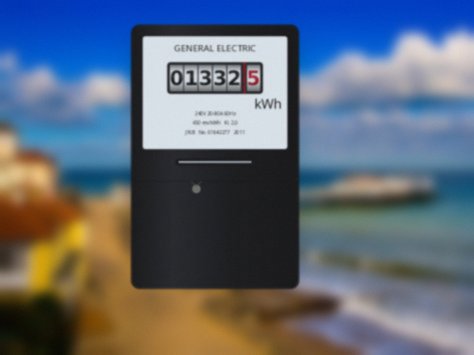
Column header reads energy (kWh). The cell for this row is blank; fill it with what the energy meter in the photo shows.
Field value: 1332.5 kWh
